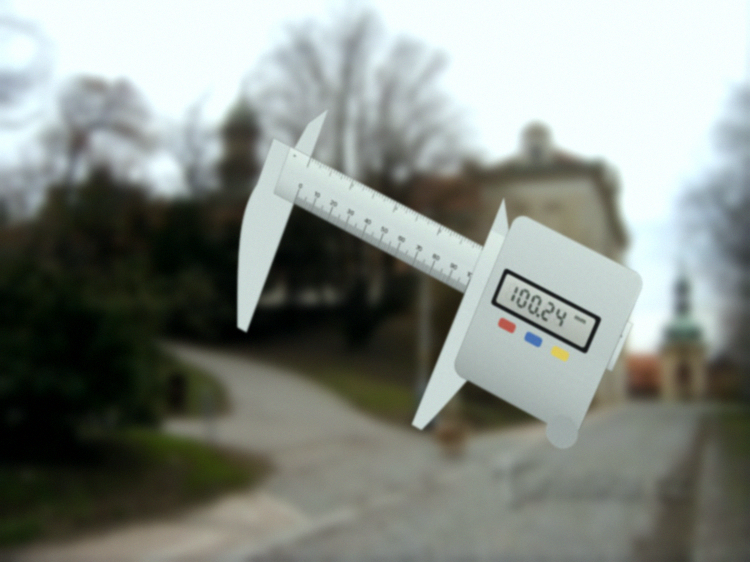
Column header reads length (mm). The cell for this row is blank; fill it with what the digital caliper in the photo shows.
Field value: 100.24 mm
